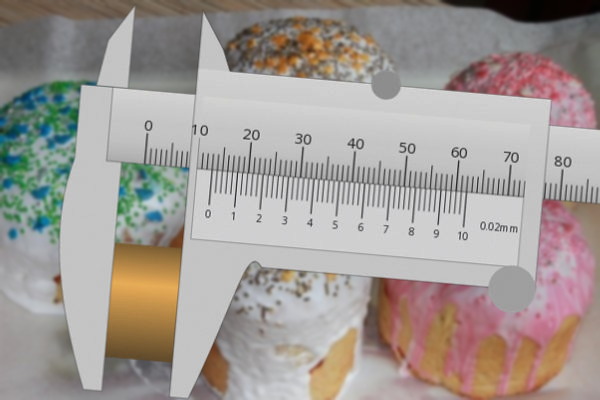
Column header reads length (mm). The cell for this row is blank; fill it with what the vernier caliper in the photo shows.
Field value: 13.0 mm
